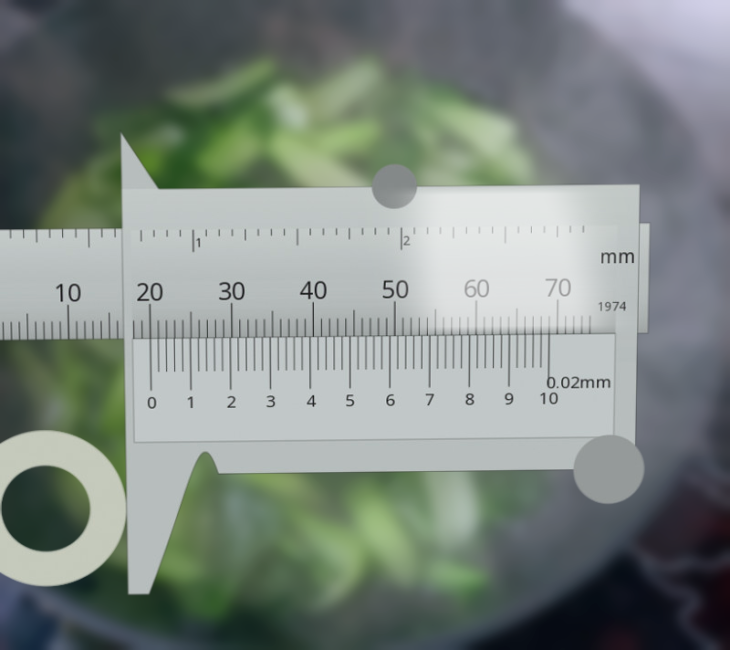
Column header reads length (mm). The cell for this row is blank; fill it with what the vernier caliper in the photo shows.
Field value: 20.0 mm
